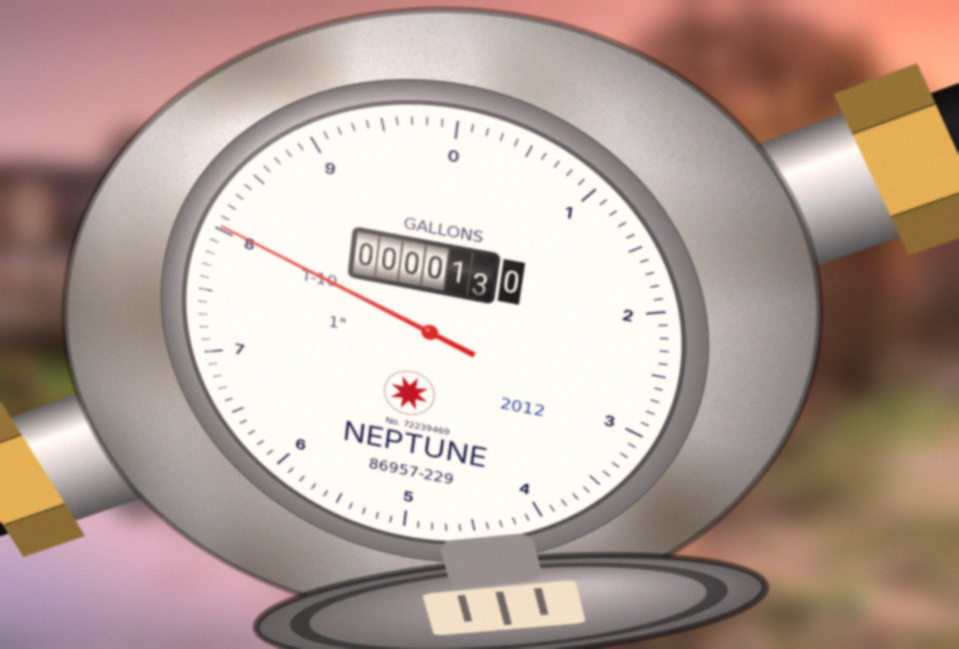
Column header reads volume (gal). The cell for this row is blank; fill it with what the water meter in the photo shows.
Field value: 128.0 gal
